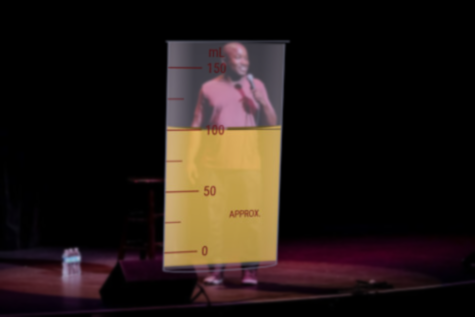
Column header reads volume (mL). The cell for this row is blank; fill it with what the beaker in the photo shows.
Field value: 100 mL
